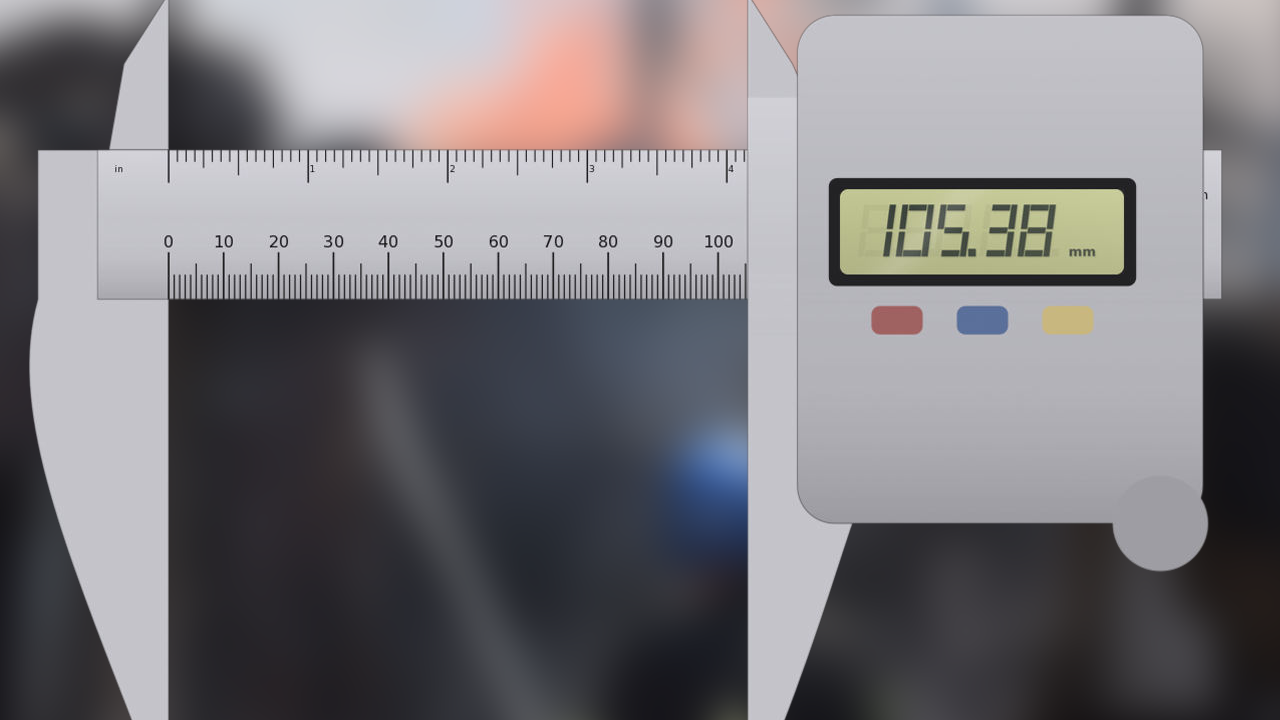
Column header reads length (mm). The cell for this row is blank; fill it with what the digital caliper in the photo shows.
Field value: 105.38 mm
